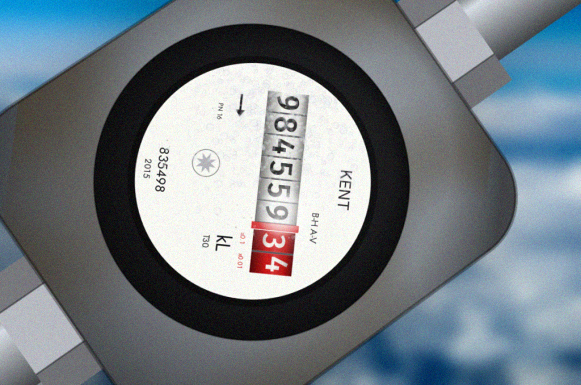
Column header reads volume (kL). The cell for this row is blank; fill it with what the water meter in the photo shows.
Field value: 984559.34 kL
